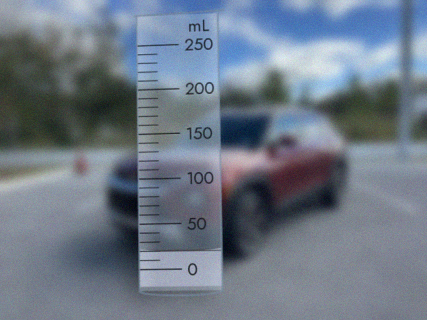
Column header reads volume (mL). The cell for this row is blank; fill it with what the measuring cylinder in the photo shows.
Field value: 20 mL
